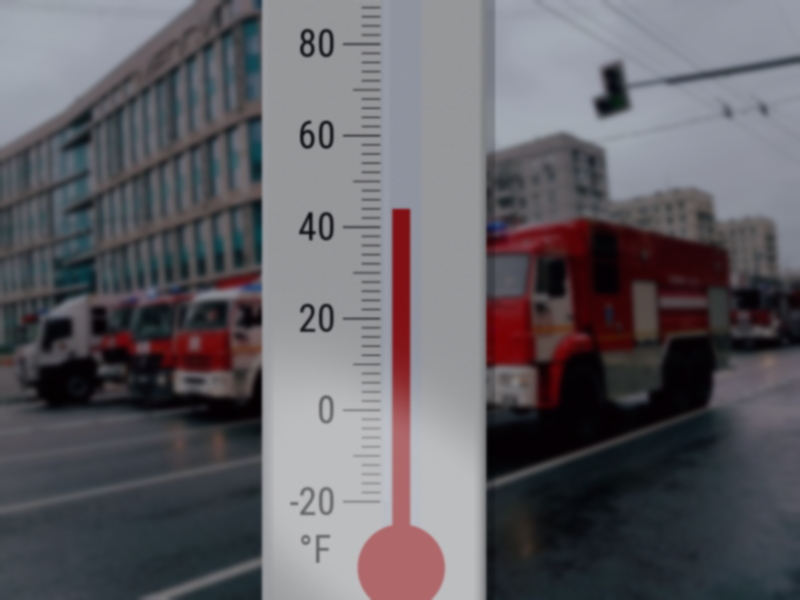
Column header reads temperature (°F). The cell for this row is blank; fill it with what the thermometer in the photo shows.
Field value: 44 °F
